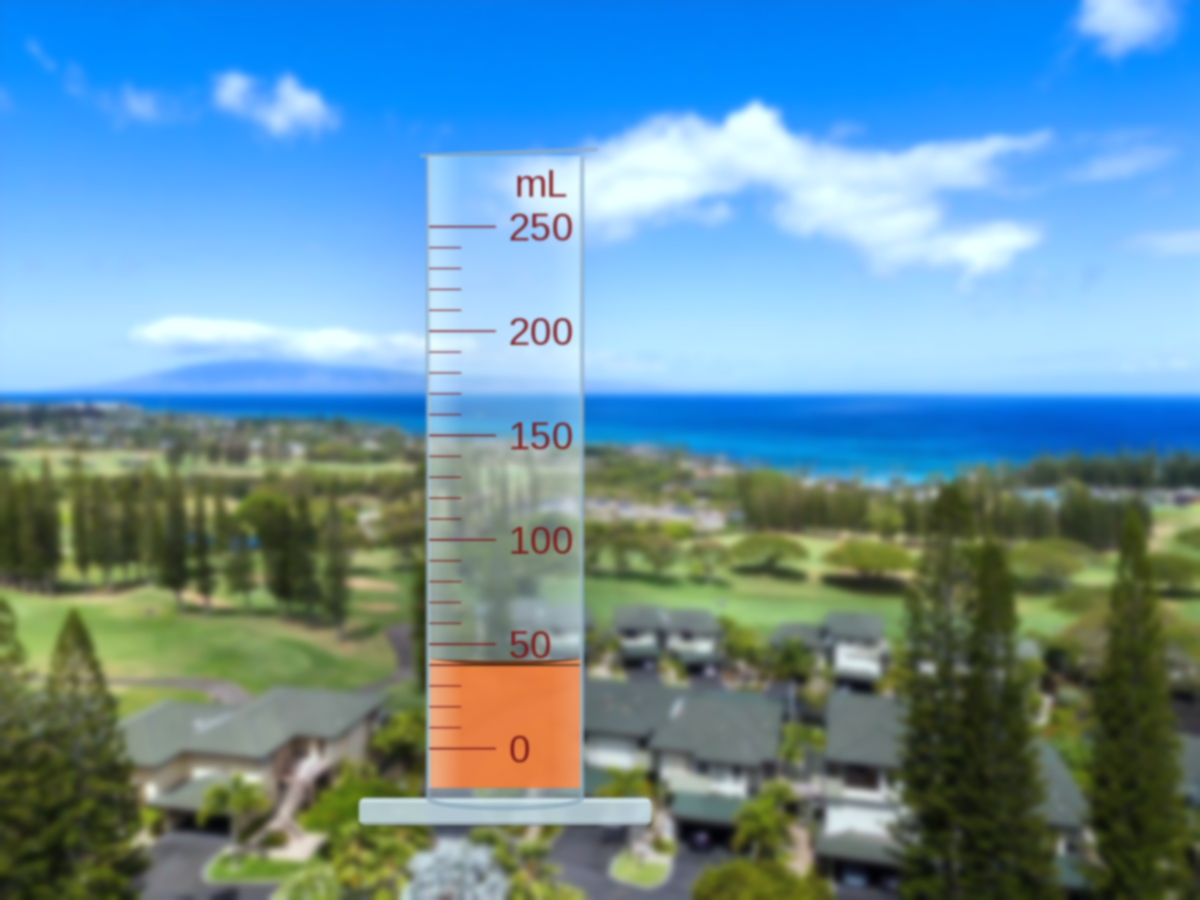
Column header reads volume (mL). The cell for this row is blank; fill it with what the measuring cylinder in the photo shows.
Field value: 40 mL
